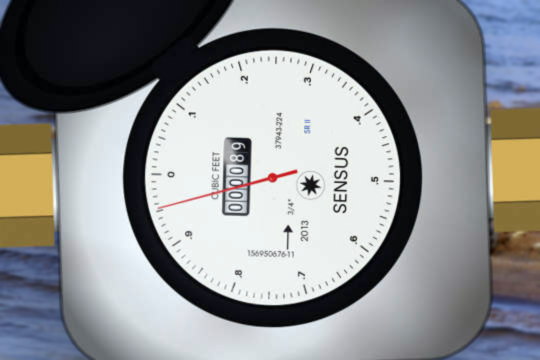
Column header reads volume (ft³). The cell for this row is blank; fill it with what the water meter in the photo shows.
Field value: 88.95 ft³
